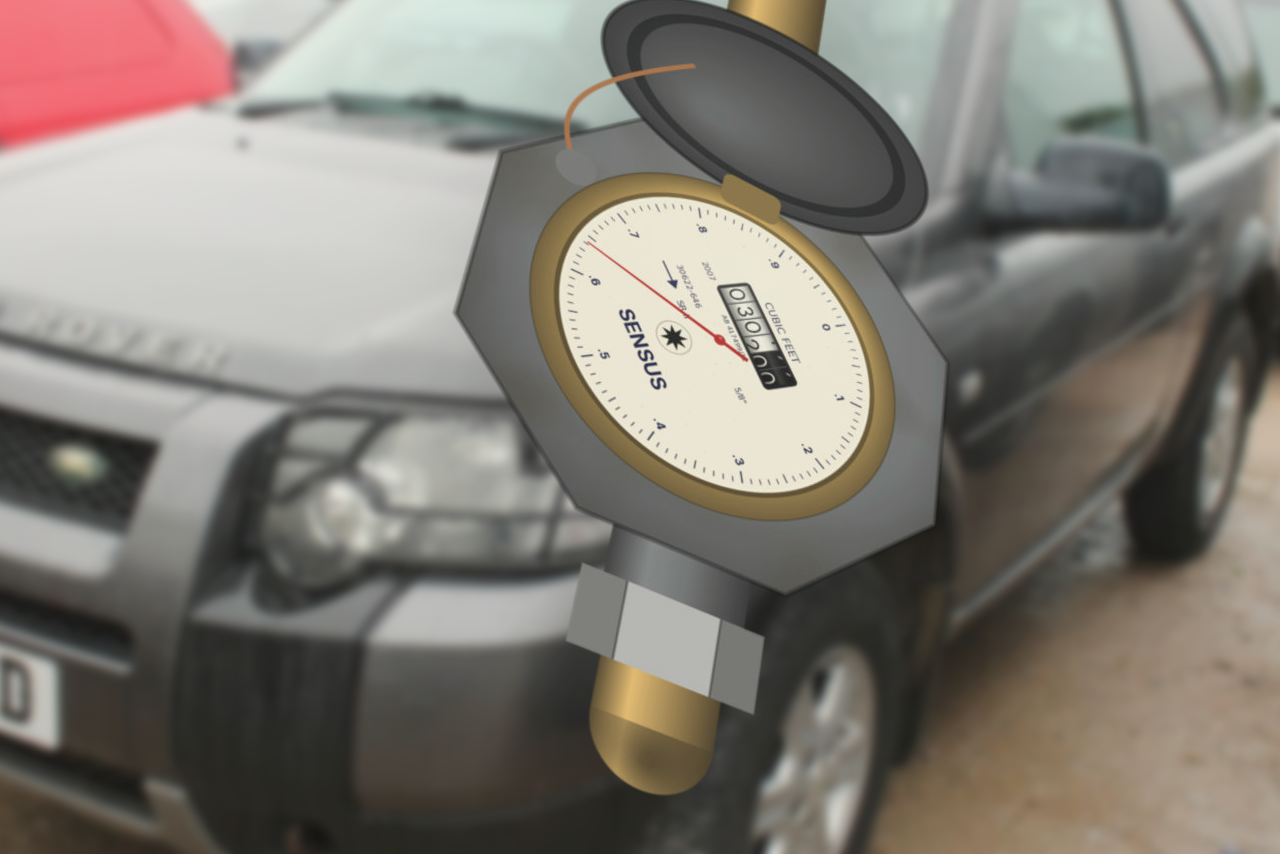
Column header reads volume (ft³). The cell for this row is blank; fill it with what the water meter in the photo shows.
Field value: 30199.64 ft³
